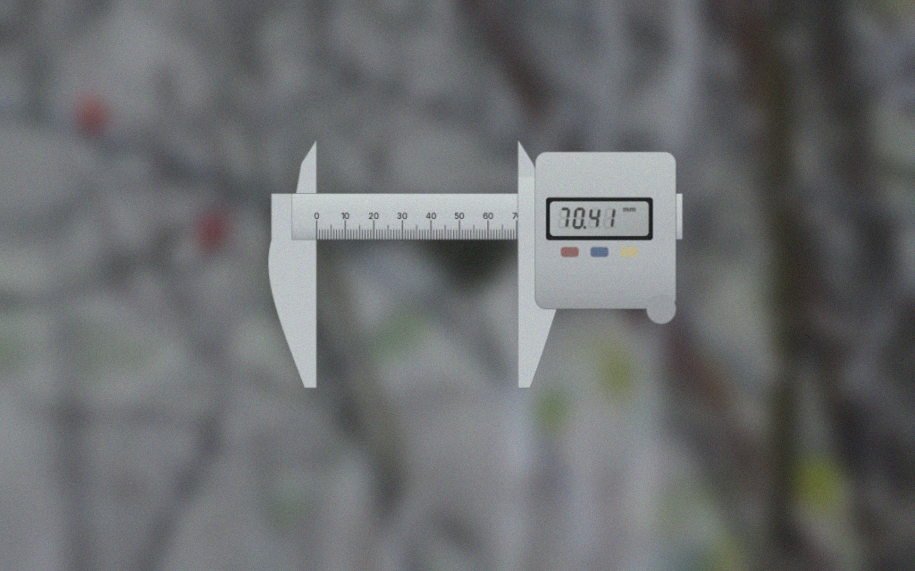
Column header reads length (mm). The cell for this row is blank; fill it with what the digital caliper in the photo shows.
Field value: 70.41 mm
